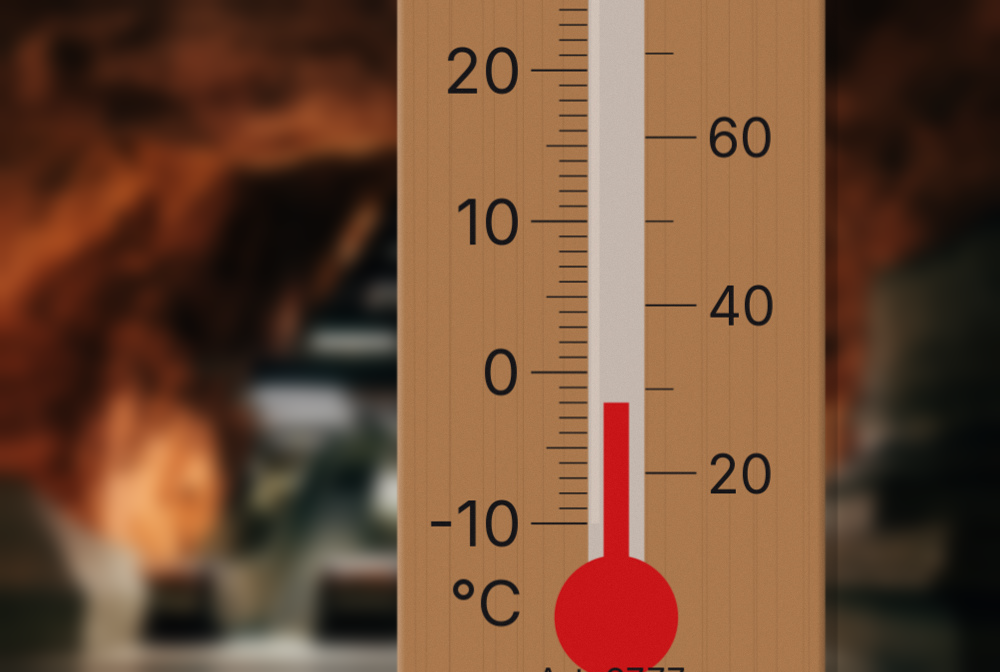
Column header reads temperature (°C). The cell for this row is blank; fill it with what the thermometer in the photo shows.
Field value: -2 °C
